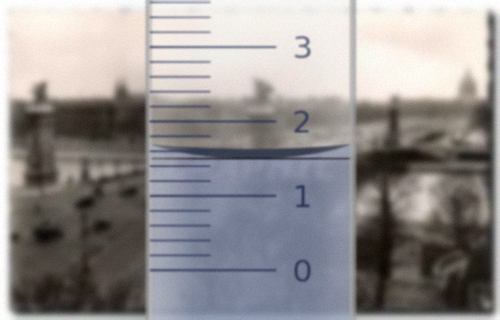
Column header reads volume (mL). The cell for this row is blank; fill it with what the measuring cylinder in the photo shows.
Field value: 1.5 mL
